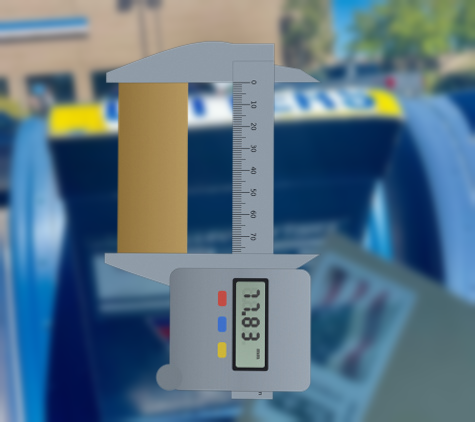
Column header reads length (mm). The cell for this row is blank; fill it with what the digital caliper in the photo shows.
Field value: 77.83 mm
